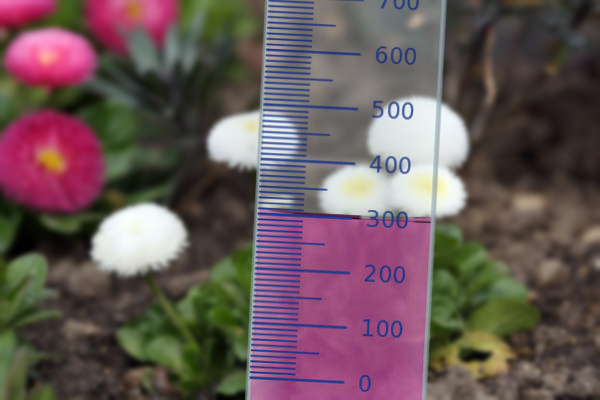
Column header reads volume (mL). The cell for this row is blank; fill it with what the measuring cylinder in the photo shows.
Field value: 300 mL
